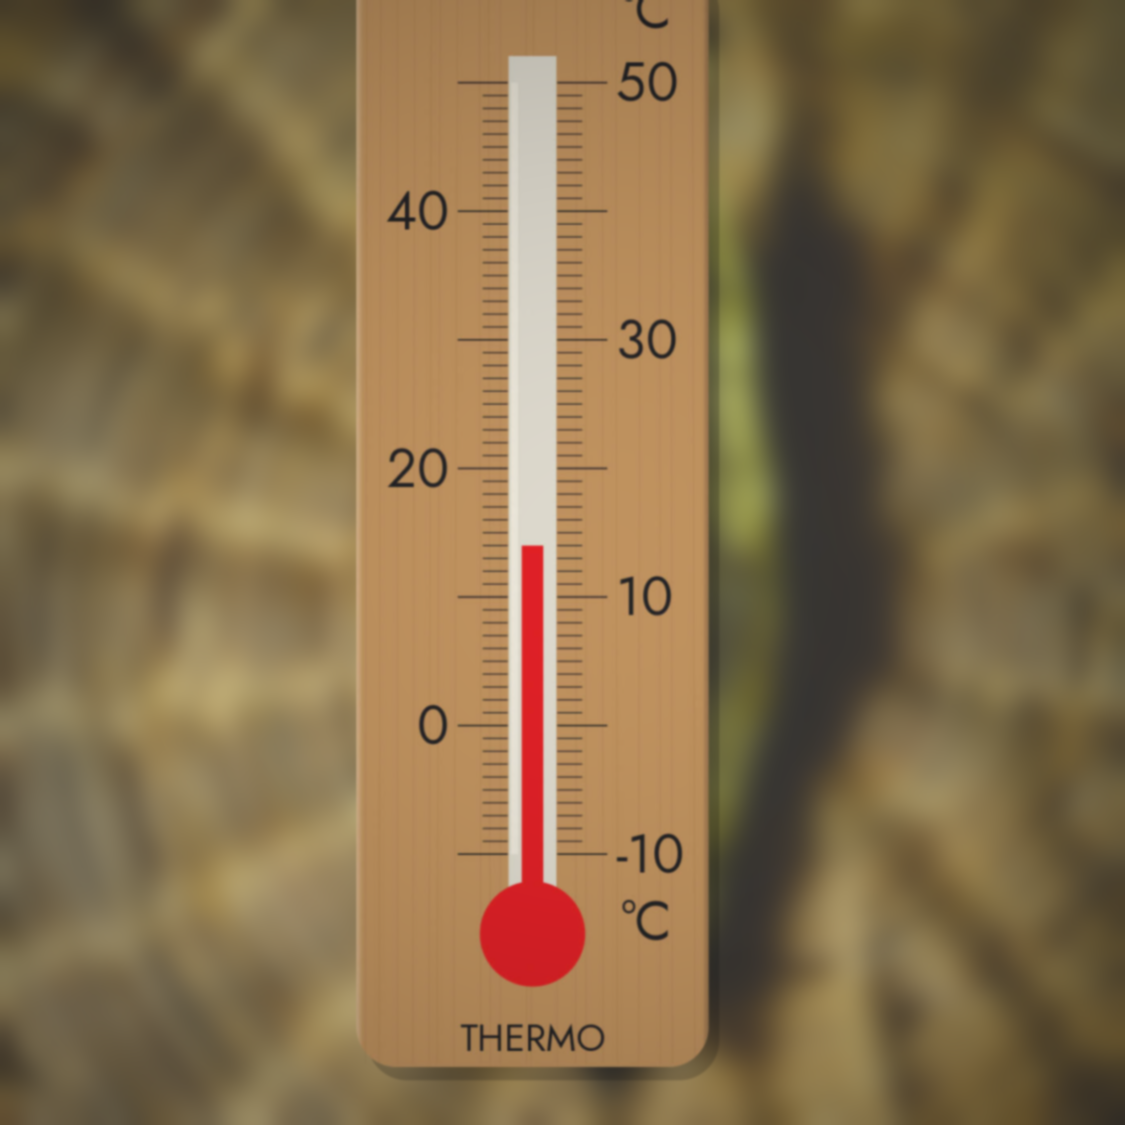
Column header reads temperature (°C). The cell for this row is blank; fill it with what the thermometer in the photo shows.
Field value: 14 °C
